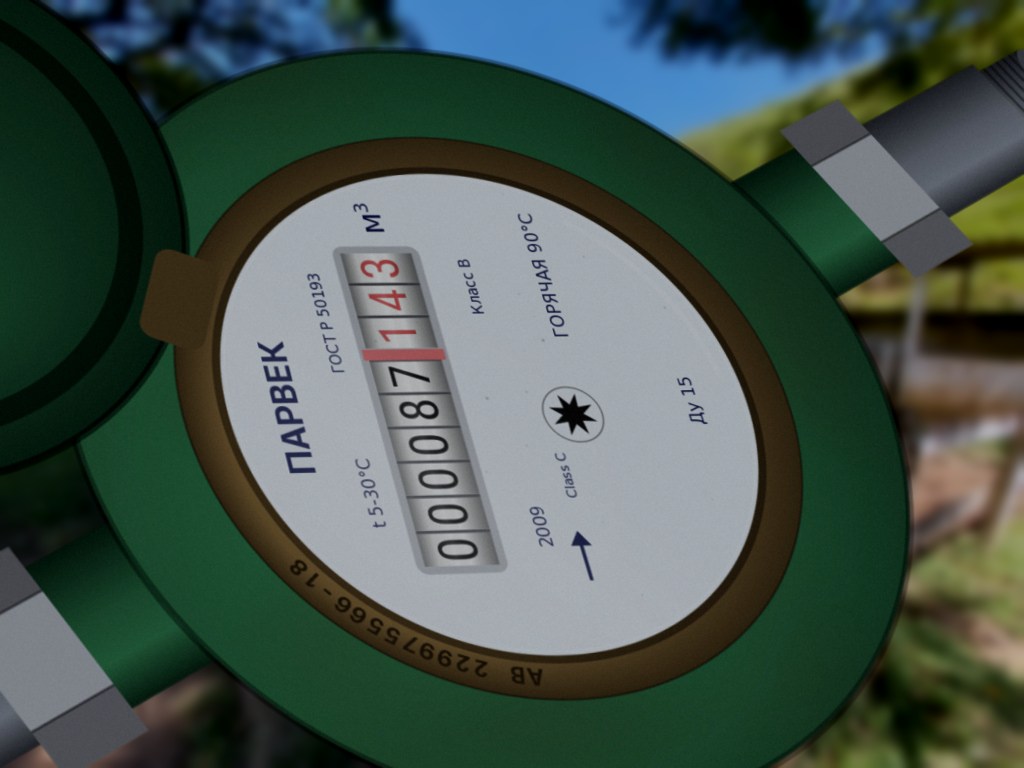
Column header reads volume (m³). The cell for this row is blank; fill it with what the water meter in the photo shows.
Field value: 87.143 m³
